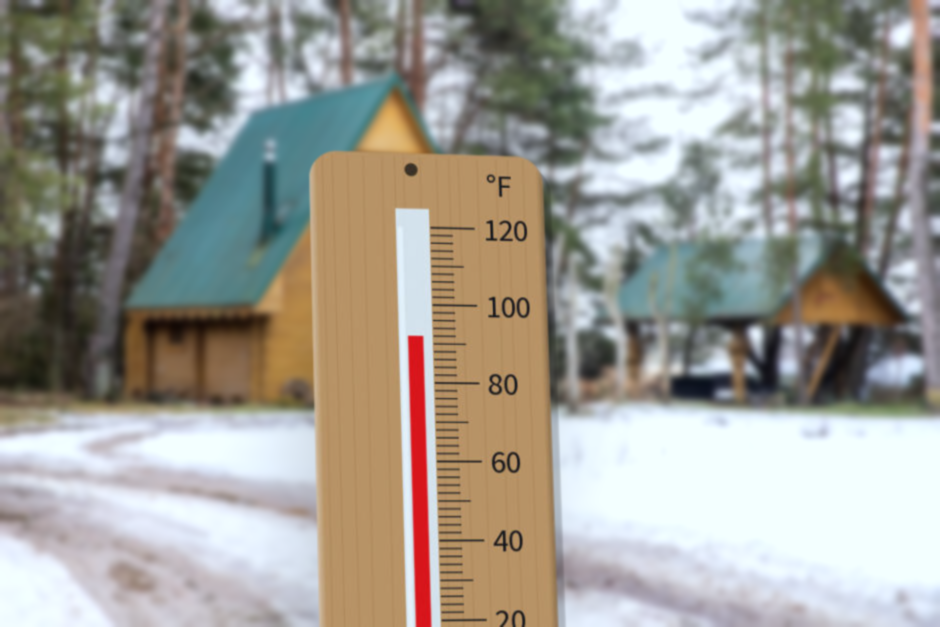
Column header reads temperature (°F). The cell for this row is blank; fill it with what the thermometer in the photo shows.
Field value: 92 °F
